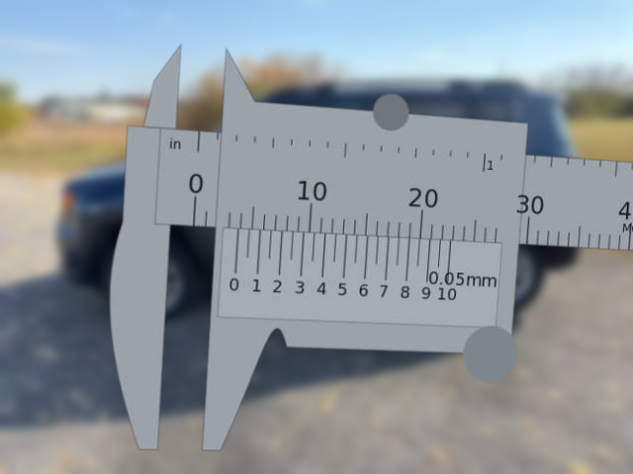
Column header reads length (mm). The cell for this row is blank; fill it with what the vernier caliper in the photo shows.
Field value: 3.8 mm
